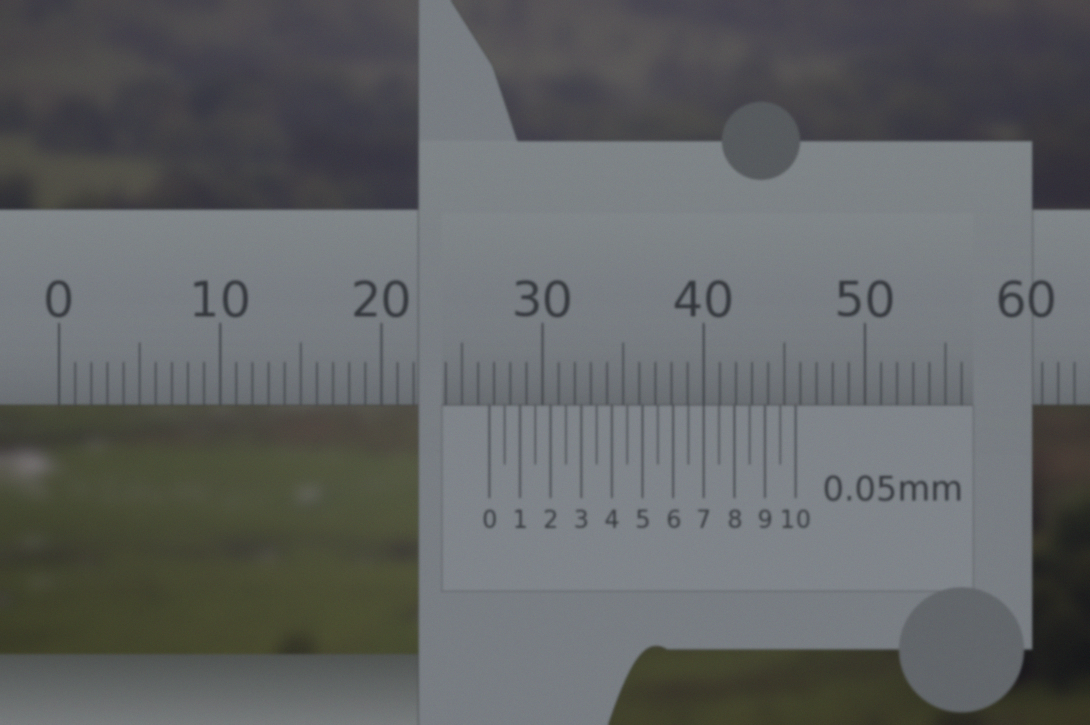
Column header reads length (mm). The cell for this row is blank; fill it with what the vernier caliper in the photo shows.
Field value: 26.7 mm
